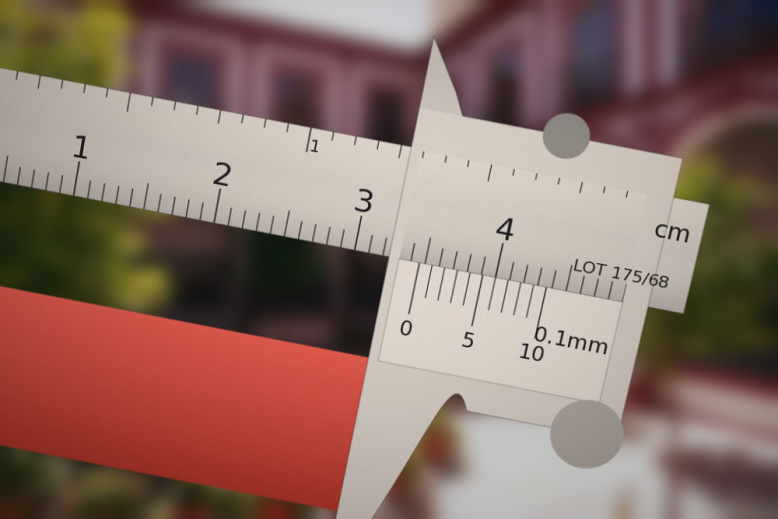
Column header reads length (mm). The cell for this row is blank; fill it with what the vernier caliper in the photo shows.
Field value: 34.6 mm
